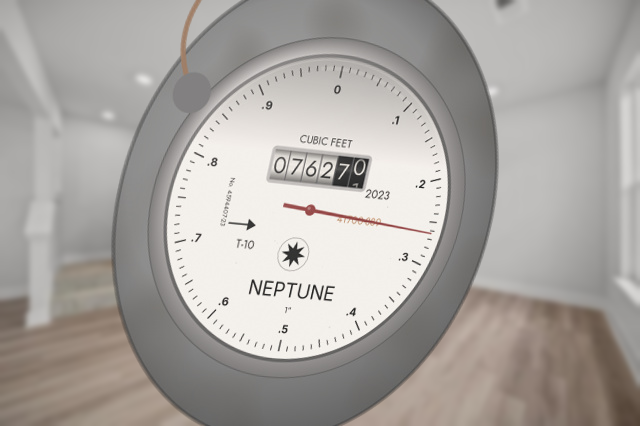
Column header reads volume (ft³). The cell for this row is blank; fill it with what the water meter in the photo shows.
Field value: 76270.26 ft³
